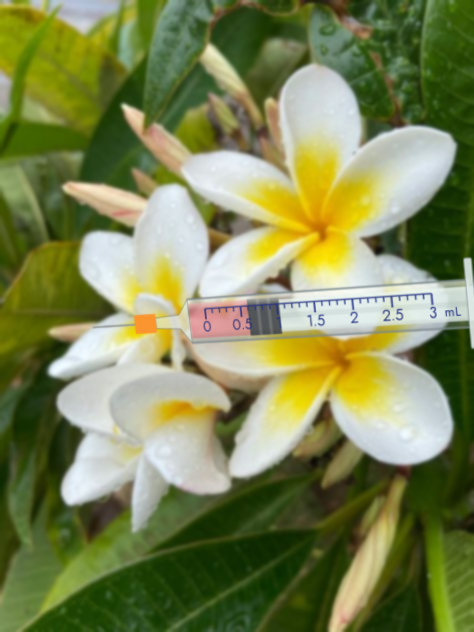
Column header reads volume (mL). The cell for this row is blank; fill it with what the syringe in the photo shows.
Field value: 0.6 mL
